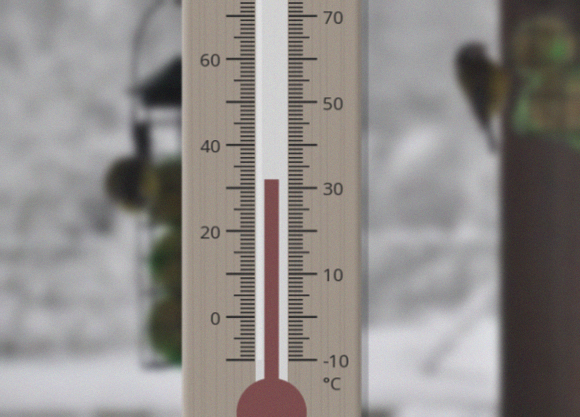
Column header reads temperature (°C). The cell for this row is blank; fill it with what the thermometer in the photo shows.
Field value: 32 °C
